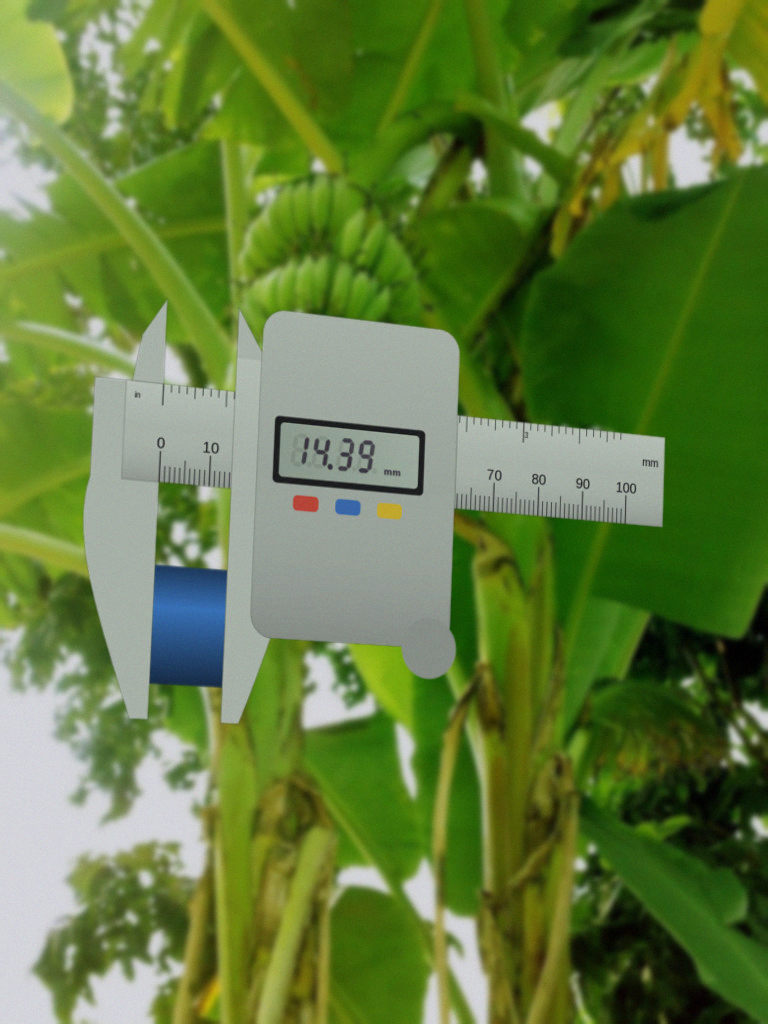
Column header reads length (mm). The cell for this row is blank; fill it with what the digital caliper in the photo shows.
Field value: 14.39 mm
